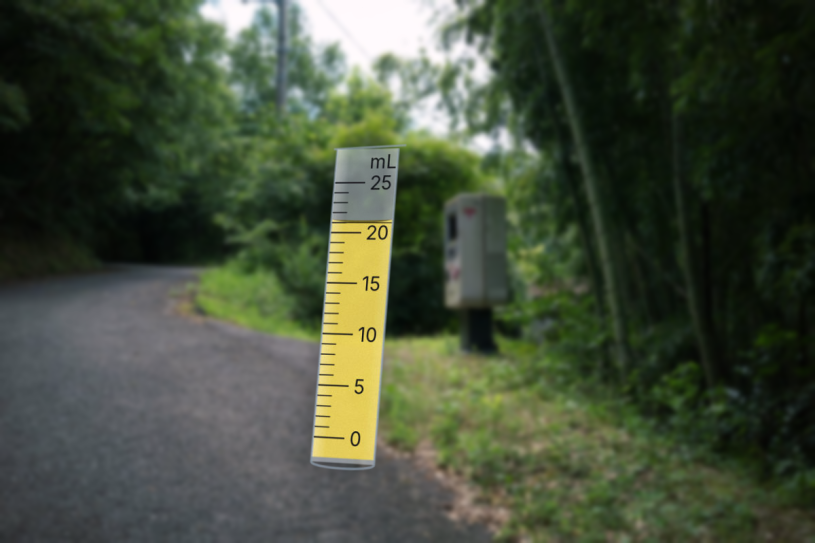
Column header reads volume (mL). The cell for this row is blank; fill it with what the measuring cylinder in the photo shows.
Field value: 21 mL
